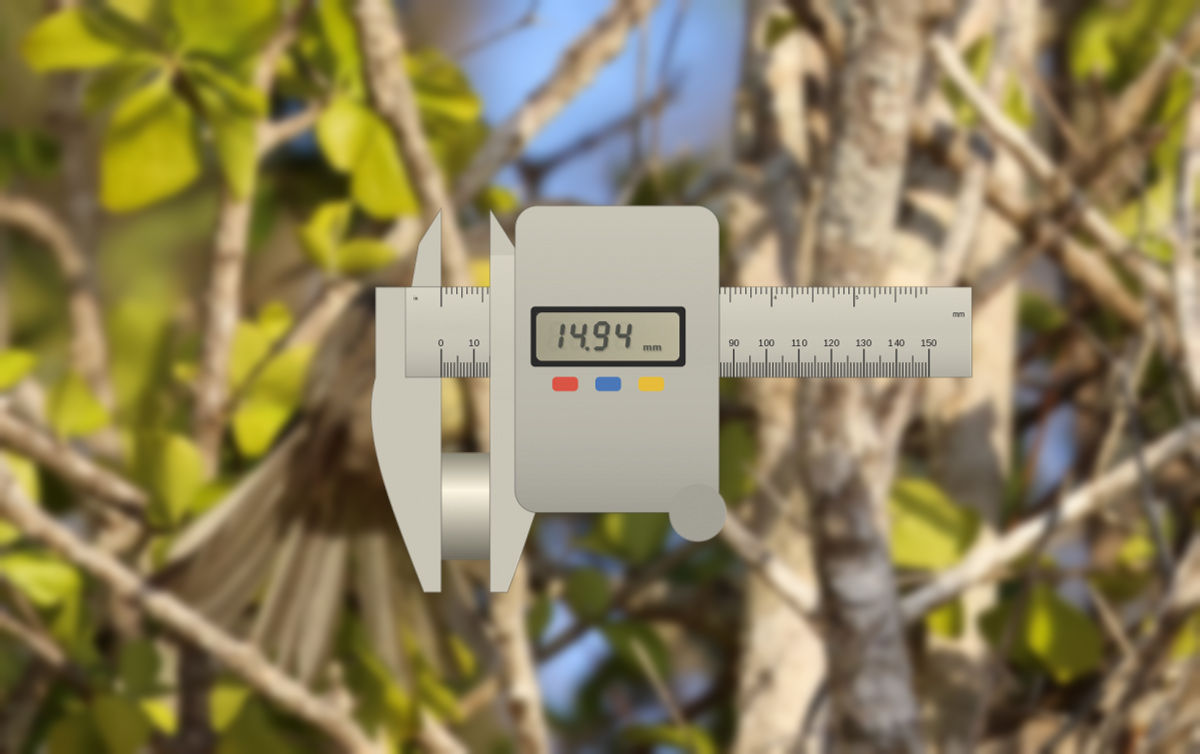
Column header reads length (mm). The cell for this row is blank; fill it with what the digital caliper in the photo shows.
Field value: 14.94 mm
